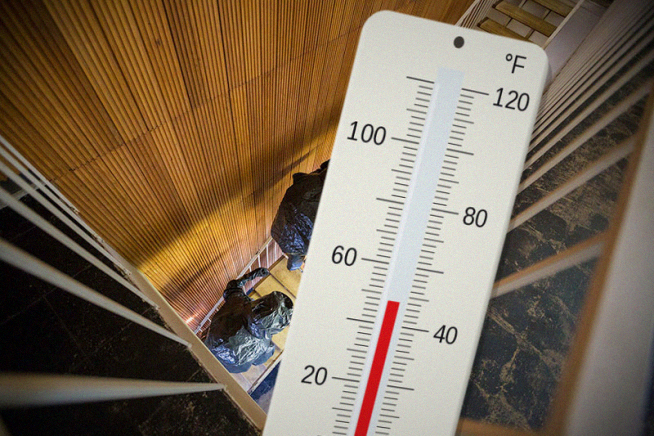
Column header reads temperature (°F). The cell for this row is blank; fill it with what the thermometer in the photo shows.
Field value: 48 °F
